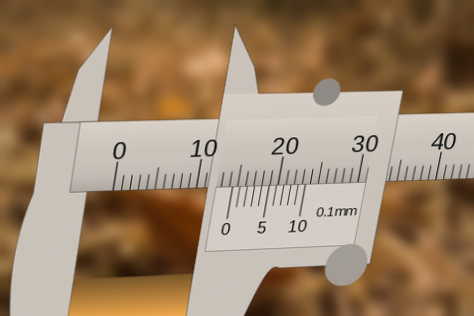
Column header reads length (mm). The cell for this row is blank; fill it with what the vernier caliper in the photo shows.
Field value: 14.4 mm
